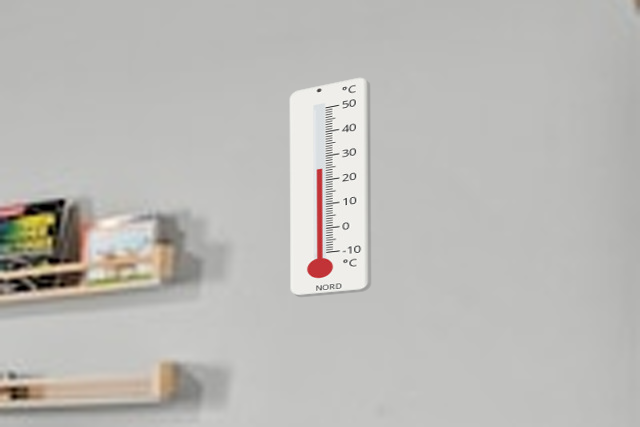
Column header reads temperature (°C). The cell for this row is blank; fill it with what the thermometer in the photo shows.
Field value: 25 °C
